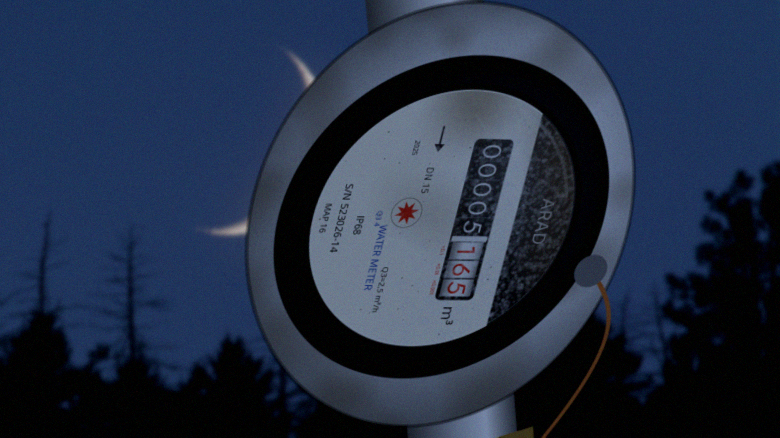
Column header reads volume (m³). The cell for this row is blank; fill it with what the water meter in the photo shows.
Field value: 5.165 m³
